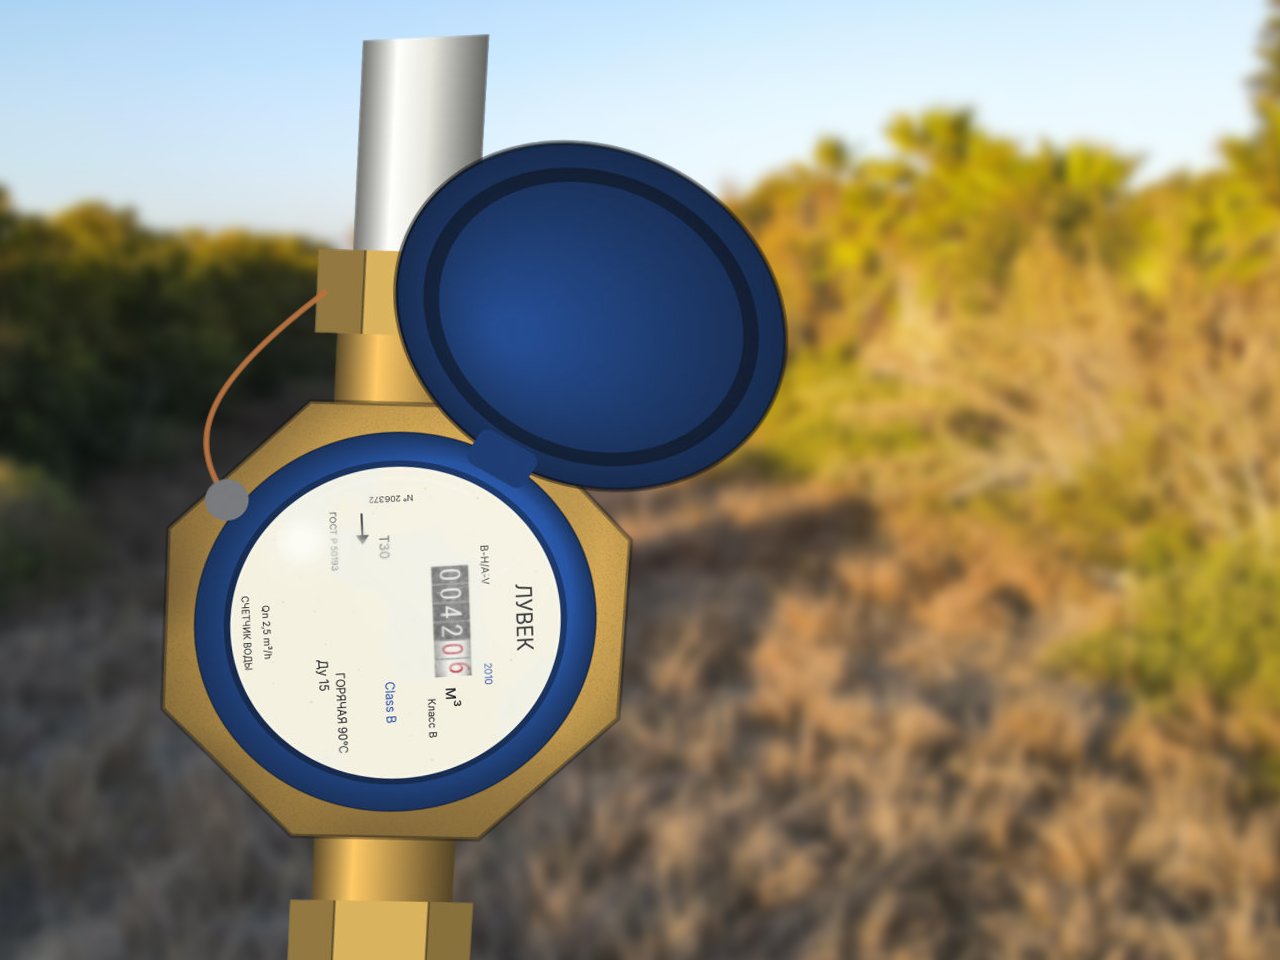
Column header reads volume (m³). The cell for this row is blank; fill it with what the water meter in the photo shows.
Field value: 42.06 m³
